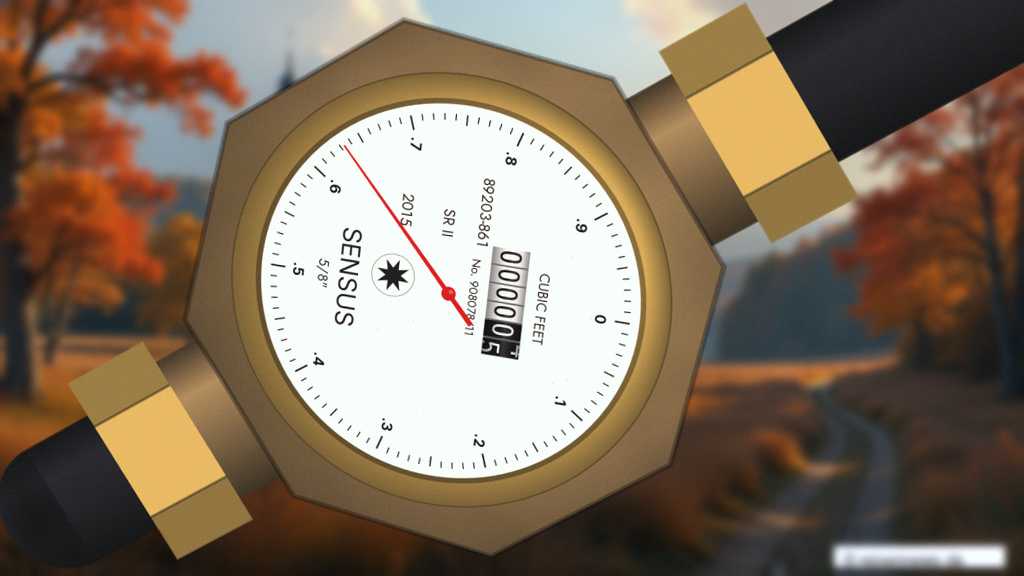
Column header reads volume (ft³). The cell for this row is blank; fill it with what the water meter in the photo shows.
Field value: 4.63 ft³
